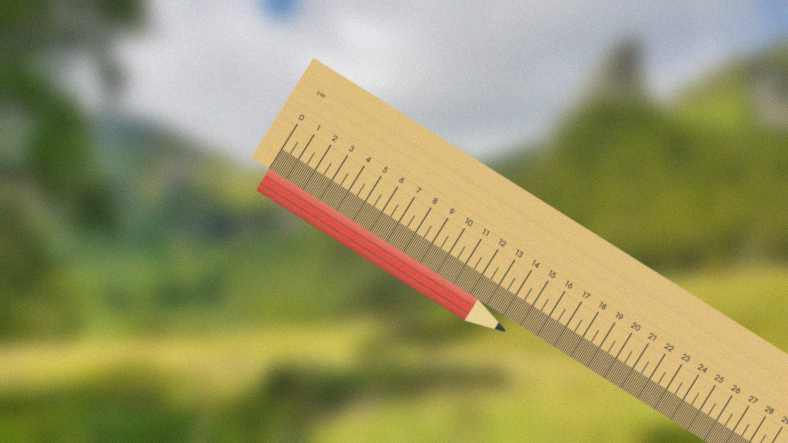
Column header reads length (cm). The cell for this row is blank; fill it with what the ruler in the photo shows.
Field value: 14.5 cm
